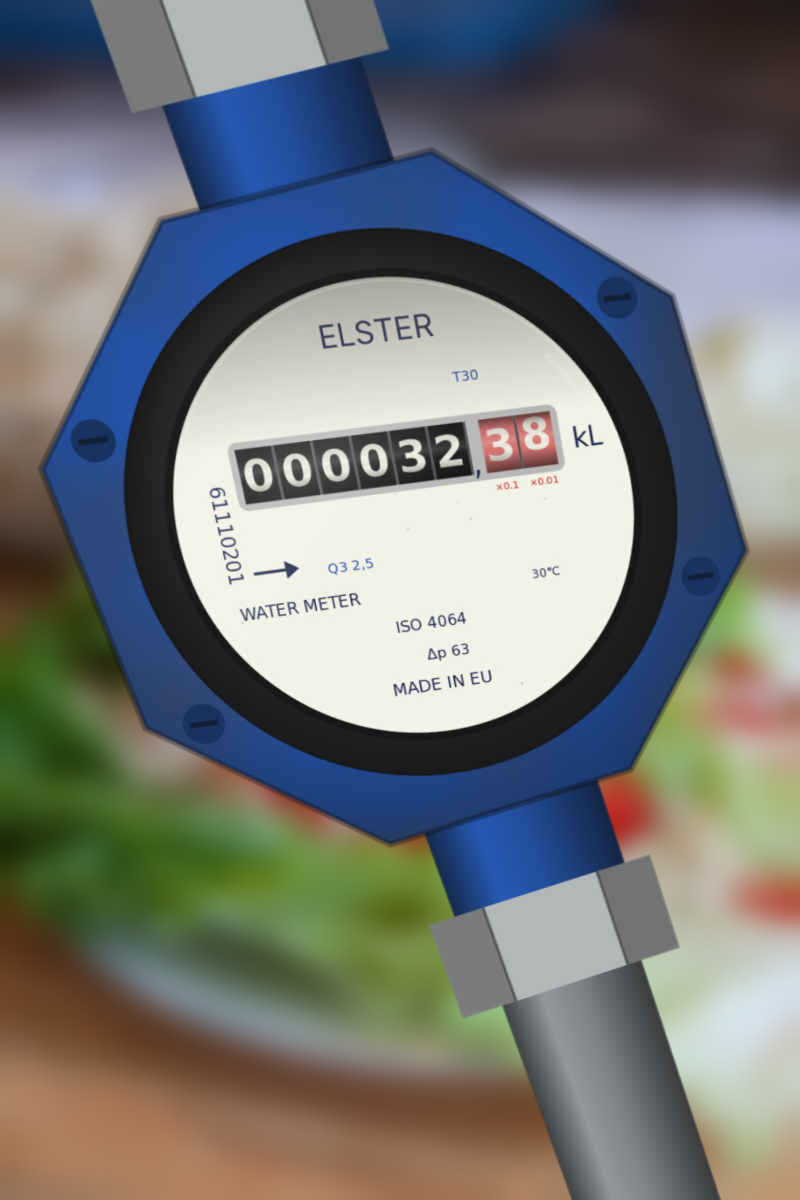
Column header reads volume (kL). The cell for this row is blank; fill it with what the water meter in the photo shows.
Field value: 32.38 kL
